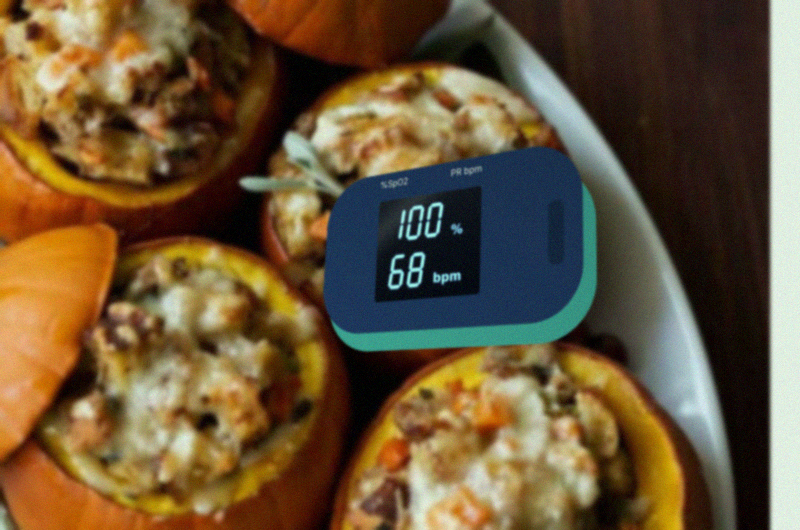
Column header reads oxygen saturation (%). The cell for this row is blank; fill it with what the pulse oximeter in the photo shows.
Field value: 100 %
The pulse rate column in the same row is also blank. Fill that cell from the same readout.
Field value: 68 bpm
